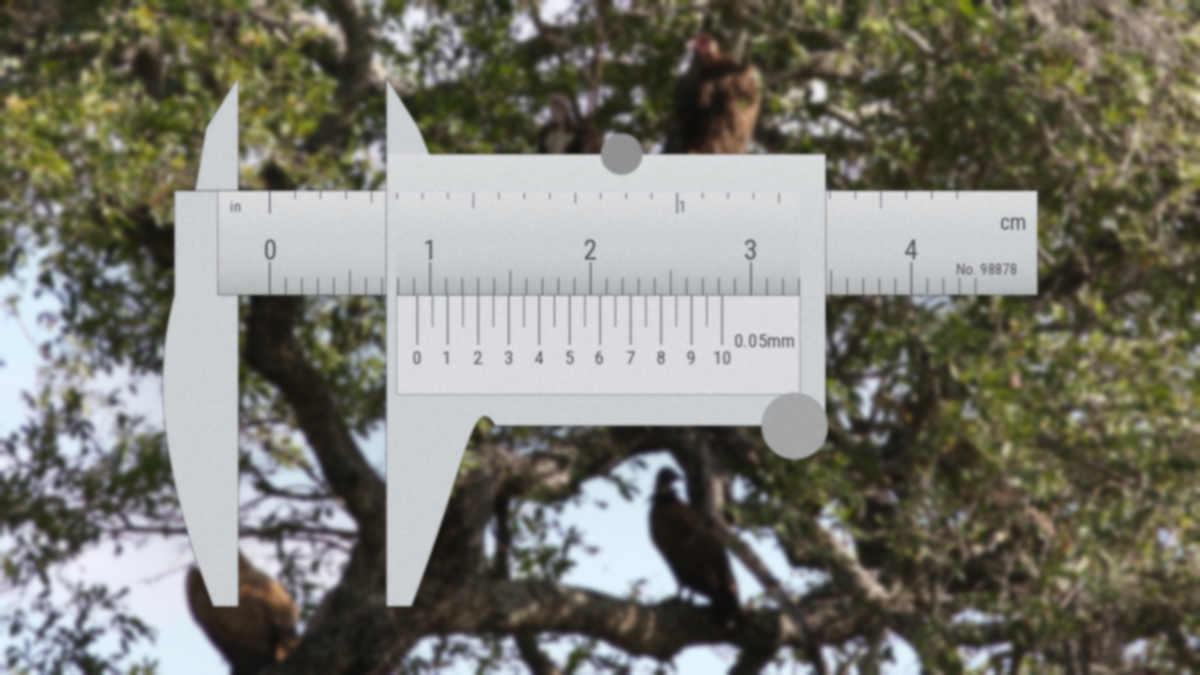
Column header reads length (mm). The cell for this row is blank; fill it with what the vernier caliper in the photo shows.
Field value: 9.2 mm
